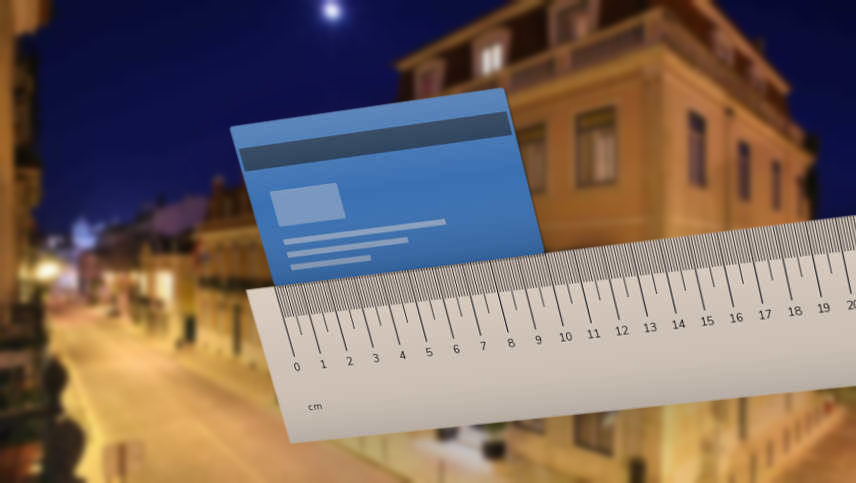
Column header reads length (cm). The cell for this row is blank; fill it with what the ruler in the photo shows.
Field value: 10 cm
